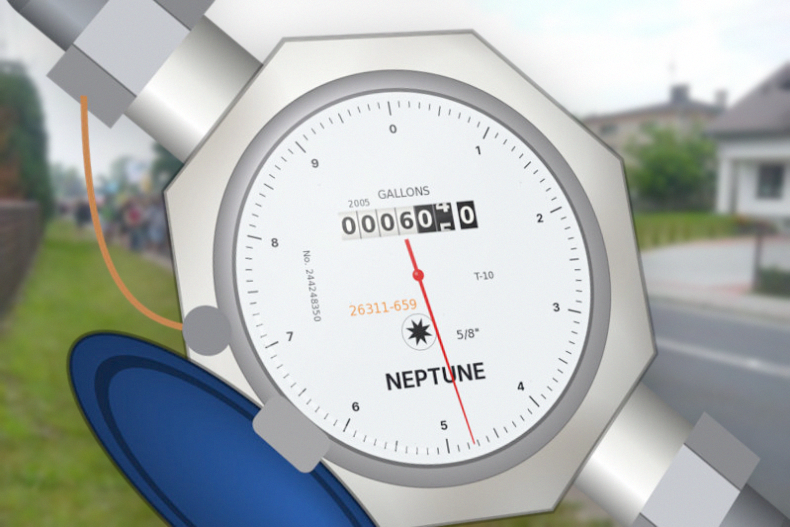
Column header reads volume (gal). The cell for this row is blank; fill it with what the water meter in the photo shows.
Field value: 6044.7 gal
